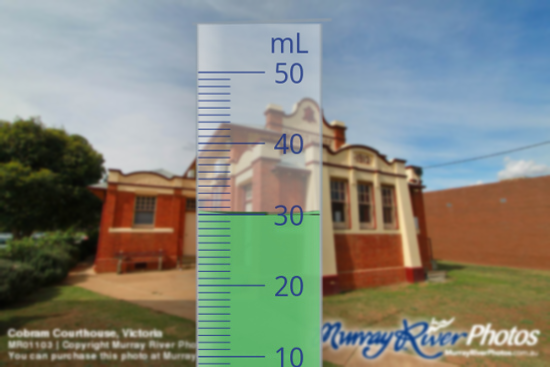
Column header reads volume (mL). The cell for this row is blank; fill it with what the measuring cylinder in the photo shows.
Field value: 30 mL
